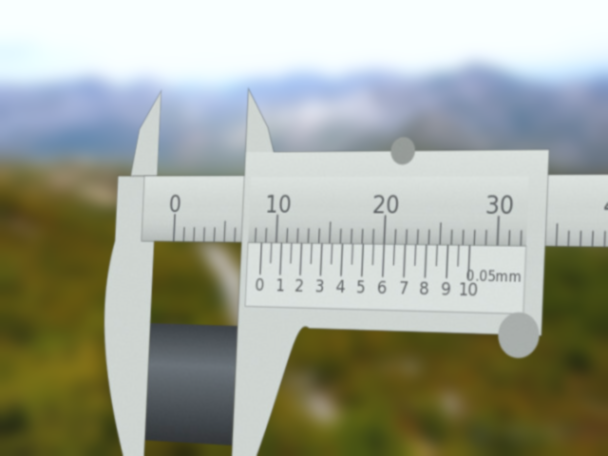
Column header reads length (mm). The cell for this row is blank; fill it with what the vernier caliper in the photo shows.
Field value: 8.6 mm
